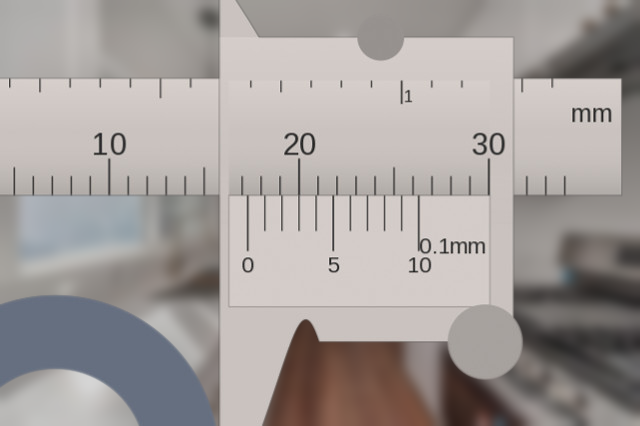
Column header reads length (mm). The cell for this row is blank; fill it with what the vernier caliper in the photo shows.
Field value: 17.3 mm
